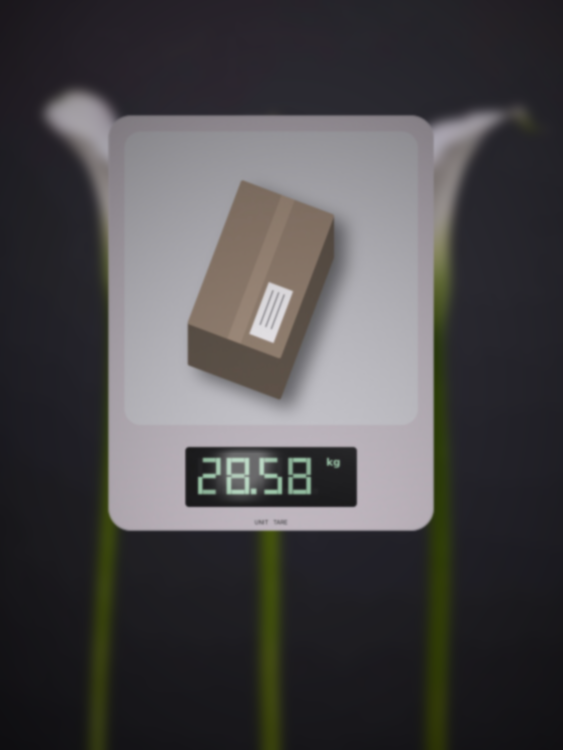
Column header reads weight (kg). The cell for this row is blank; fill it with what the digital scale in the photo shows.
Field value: 28.58 kg
